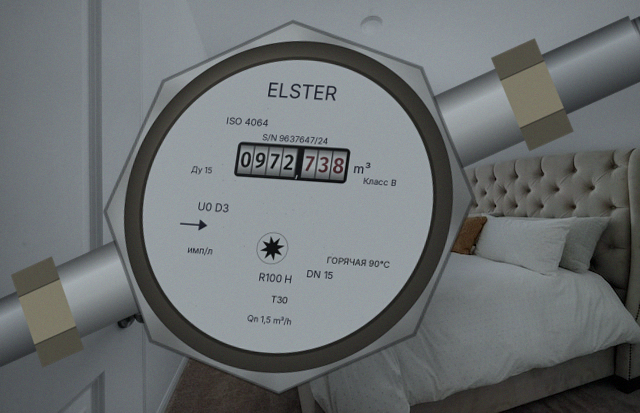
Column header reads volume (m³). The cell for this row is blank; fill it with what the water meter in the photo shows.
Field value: 972.738 m³
